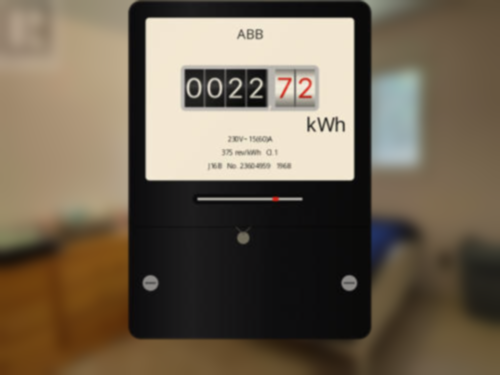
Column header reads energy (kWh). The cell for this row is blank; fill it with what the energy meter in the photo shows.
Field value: 22.72 kWh
